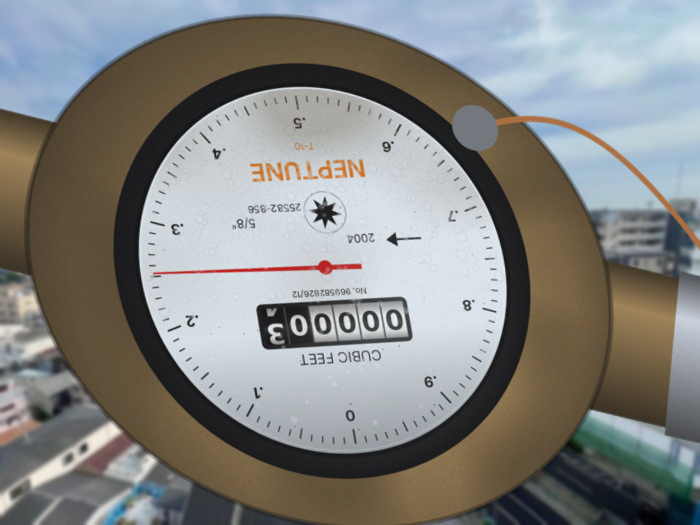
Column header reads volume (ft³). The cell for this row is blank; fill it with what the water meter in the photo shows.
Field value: 3.25 ft³
